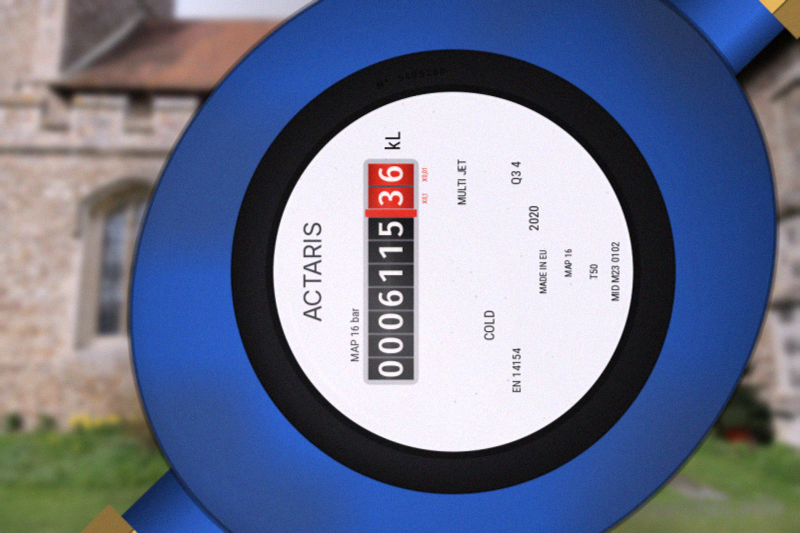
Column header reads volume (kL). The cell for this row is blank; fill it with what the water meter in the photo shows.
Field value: 6115.36 kL
